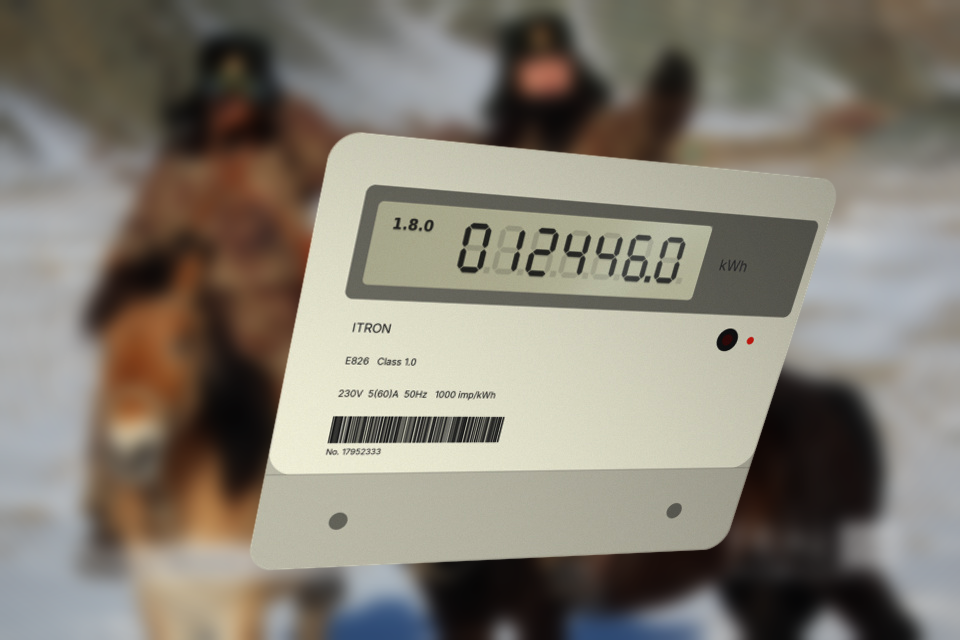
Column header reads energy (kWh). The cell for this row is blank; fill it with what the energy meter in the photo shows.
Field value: 12446.0 kWh
